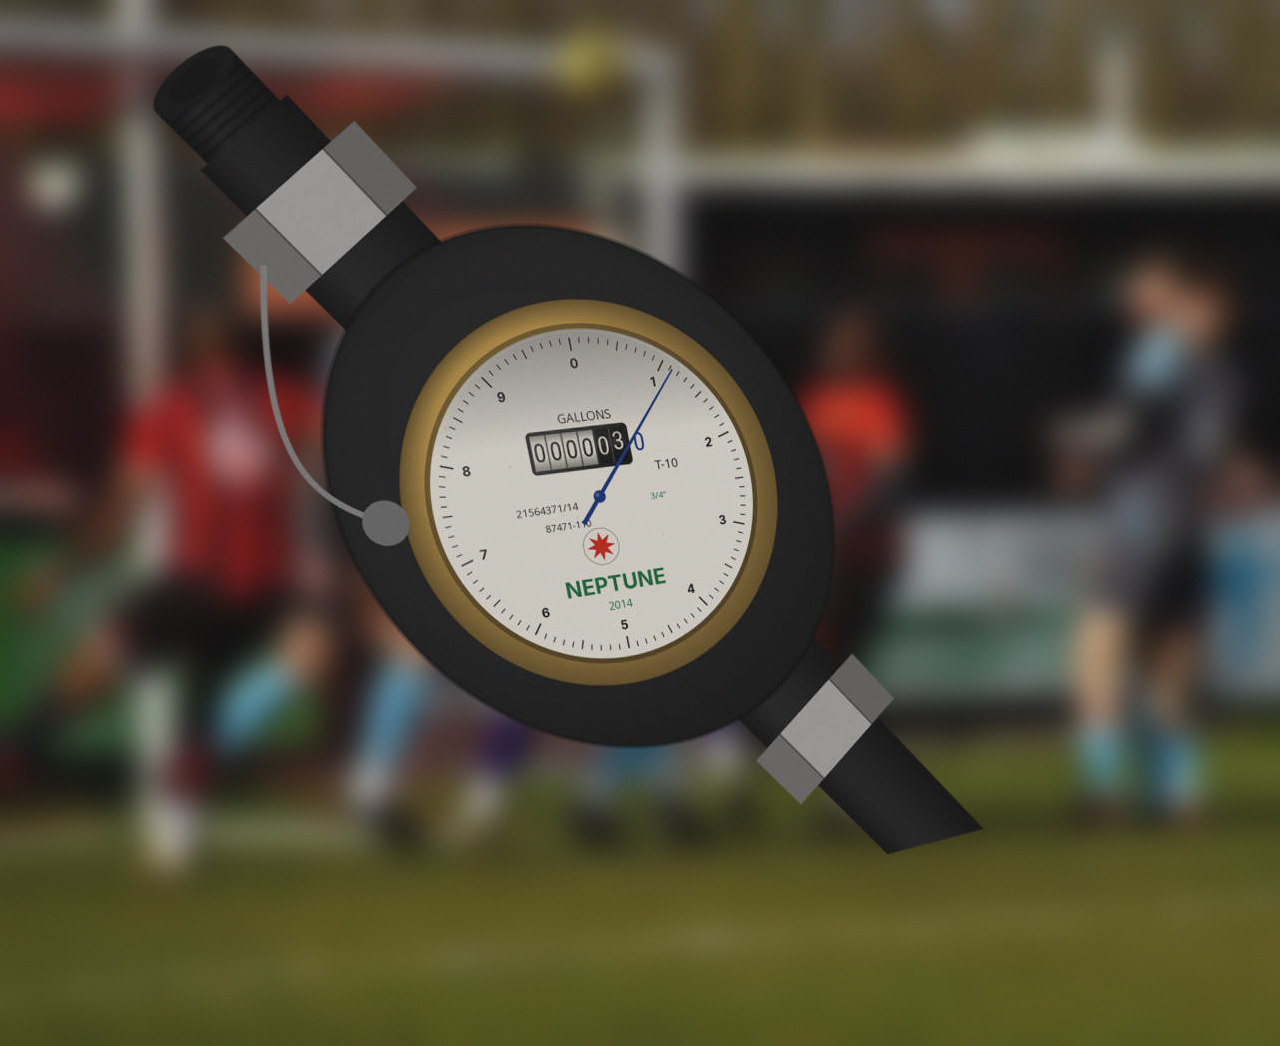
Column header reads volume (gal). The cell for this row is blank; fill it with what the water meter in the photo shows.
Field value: 31.1 gal
